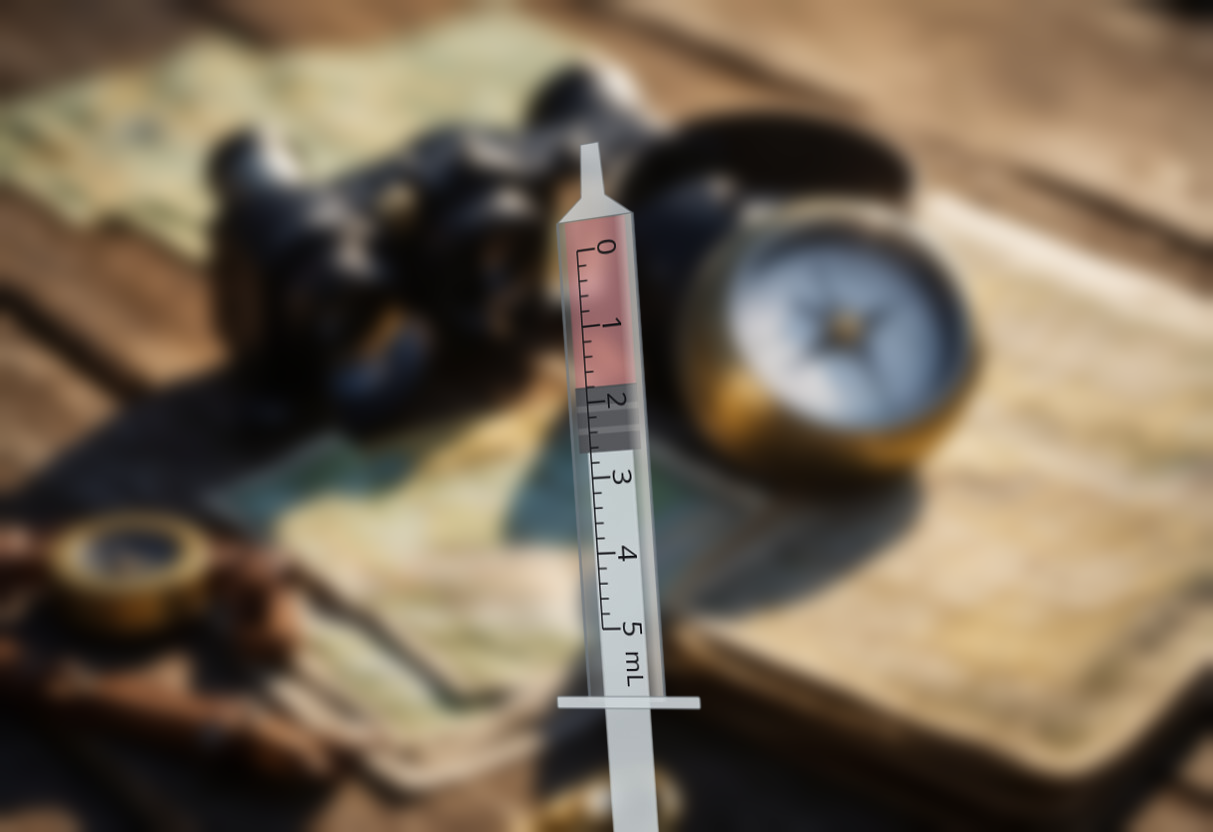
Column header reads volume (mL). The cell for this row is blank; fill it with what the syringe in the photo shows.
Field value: 1.8 mL
